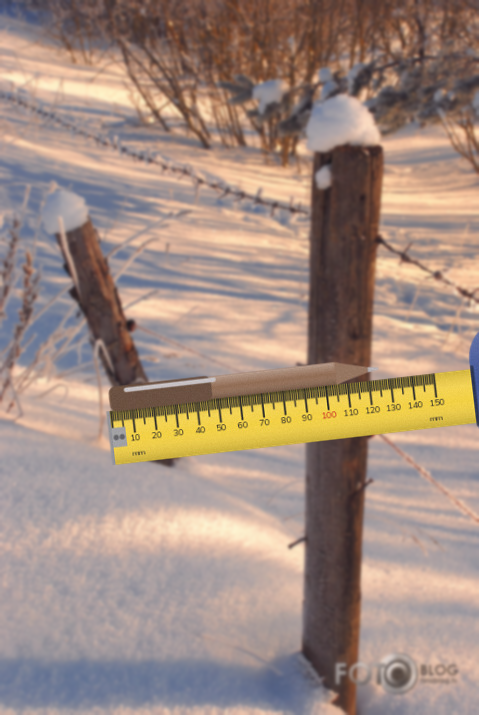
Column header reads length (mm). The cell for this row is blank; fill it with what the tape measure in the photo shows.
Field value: 125 mm
